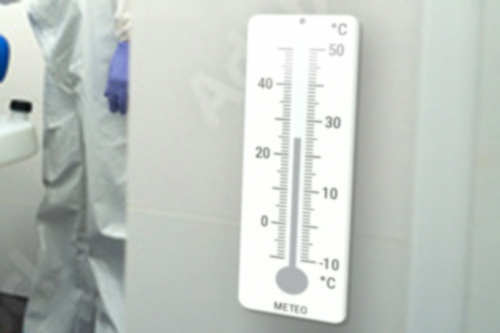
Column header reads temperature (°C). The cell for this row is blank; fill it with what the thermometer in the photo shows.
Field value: 25 °C
